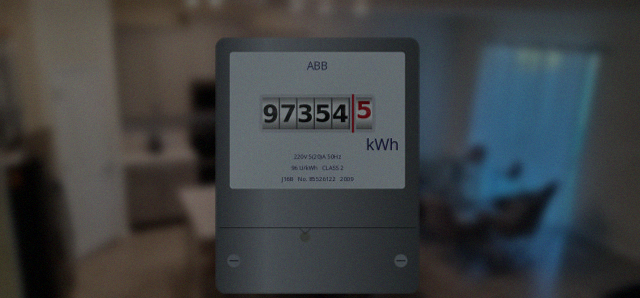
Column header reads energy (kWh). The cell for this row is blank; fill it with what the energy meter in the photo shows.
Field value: 97354.5 kWh
